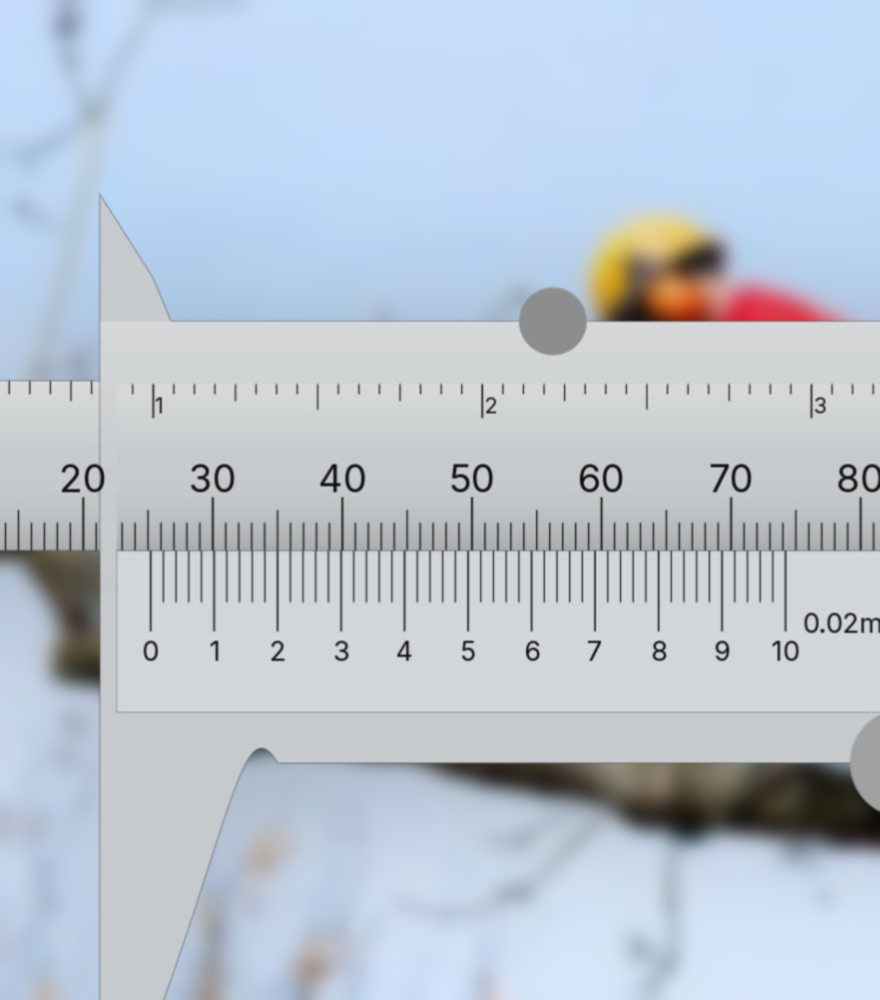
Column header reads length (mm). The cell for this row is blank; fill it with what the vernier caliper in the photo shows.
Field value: 25.2 mm
